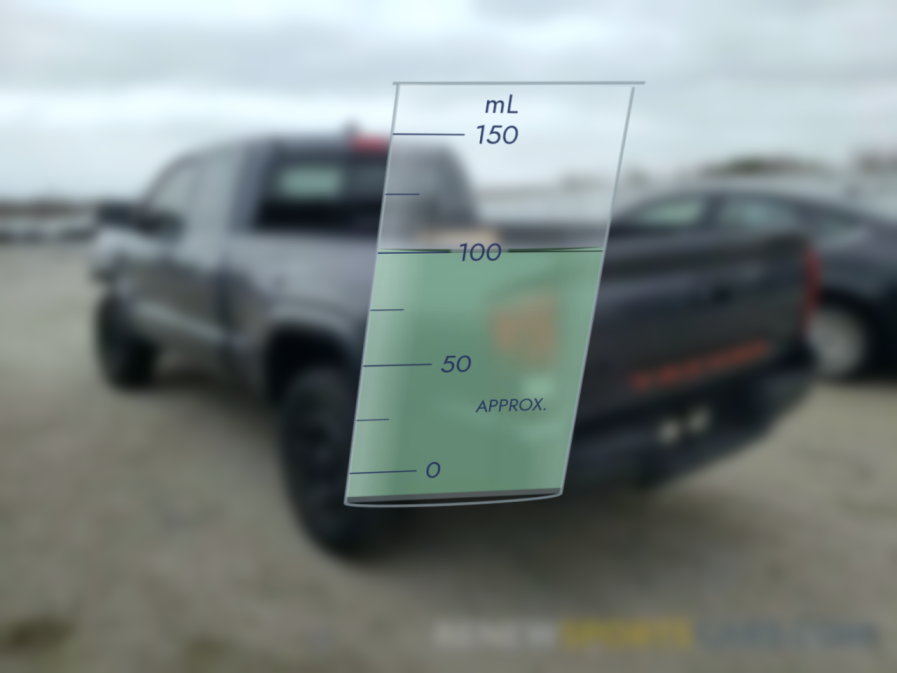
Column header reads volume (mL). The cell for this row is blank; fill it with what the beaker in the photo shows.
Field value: 100 mL
